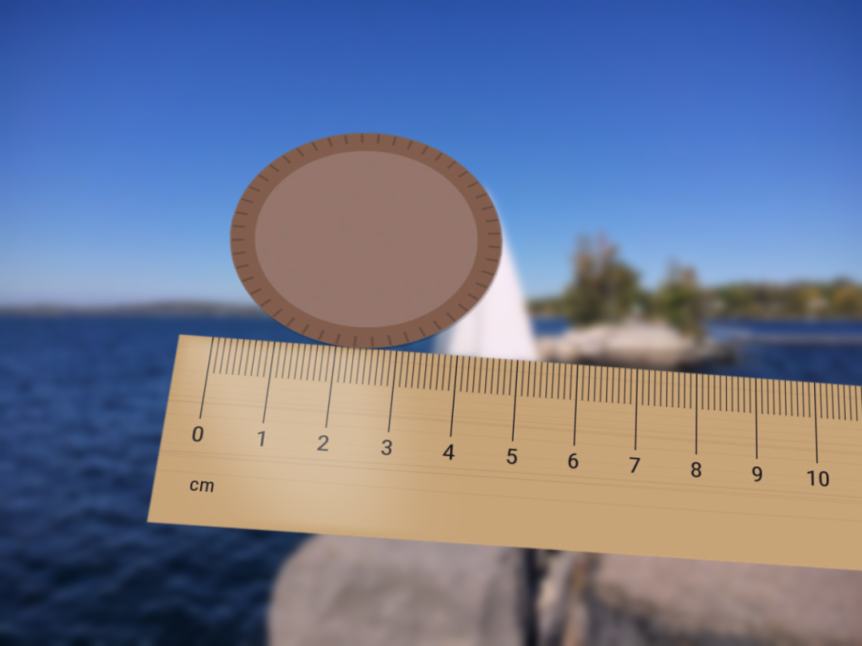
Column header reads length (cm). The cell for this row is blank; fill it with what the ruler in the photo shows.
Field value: 4.6 cm
